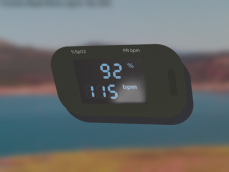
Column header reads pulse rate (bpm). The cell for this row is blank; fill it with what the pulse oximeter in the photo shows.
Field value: 115 bpm
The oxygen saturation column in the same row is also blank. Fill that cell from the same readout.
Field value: 92 %
